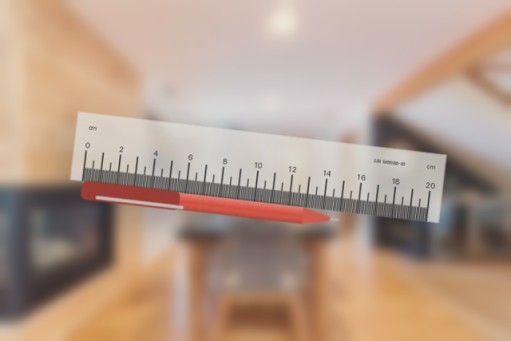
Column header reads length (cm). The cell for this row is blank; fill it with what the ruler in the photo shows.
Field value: 15 cm
